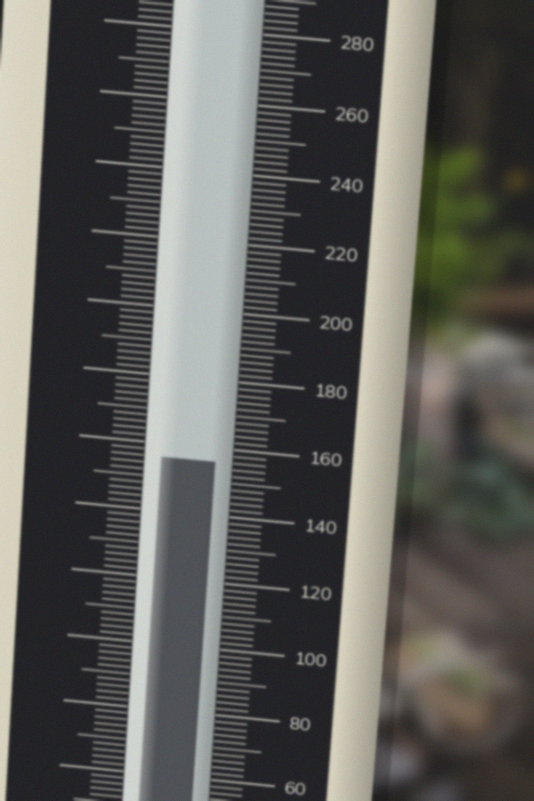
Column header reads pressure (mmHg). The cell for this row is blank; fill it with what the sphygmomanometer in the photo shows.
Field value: 156 mmHg
